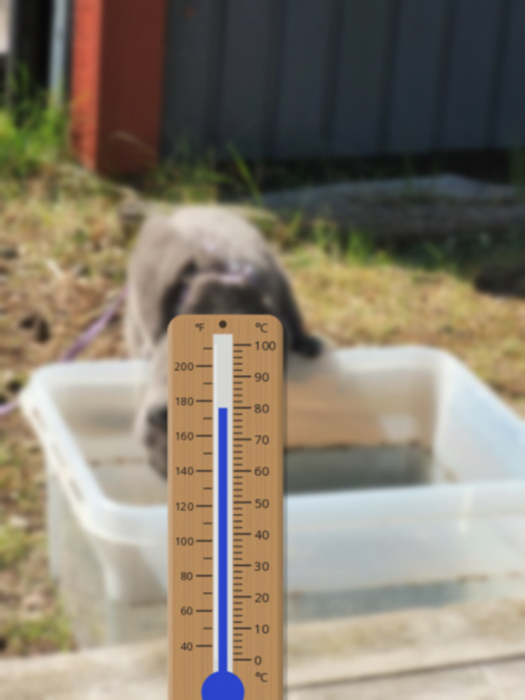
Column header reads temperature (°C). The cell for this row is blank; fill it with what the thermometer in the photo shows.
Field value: 80 °C
